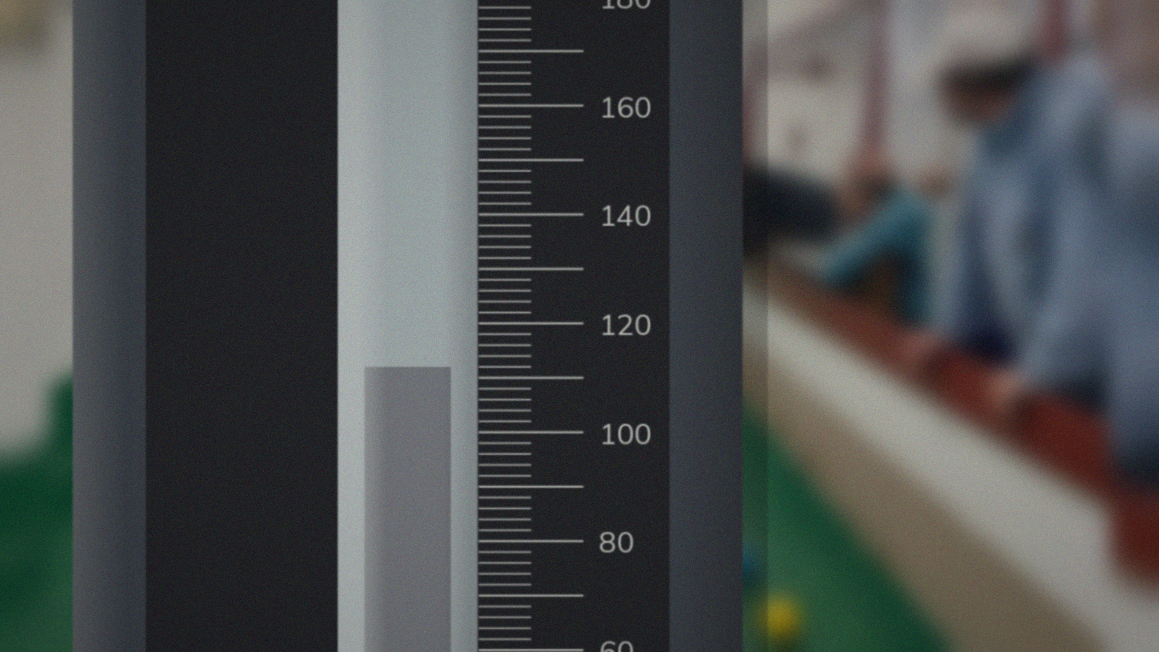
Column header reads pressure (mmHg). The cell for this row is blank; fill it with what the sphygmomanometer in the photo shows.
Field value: 112 mmHg
